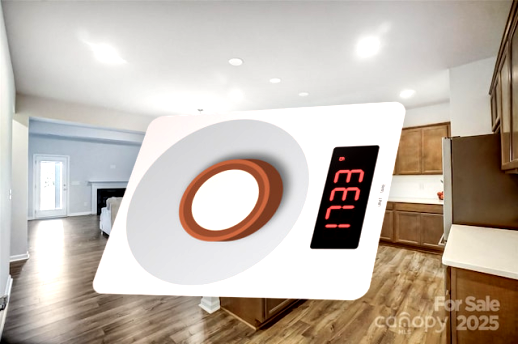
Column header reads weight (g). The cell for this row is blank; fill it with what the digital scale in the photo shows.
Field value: 1733 g
